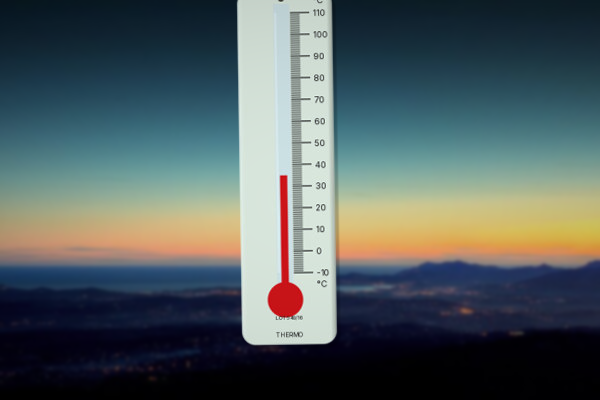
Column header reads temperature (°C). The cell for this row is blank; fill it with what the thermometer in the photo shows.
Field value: 35 °C
